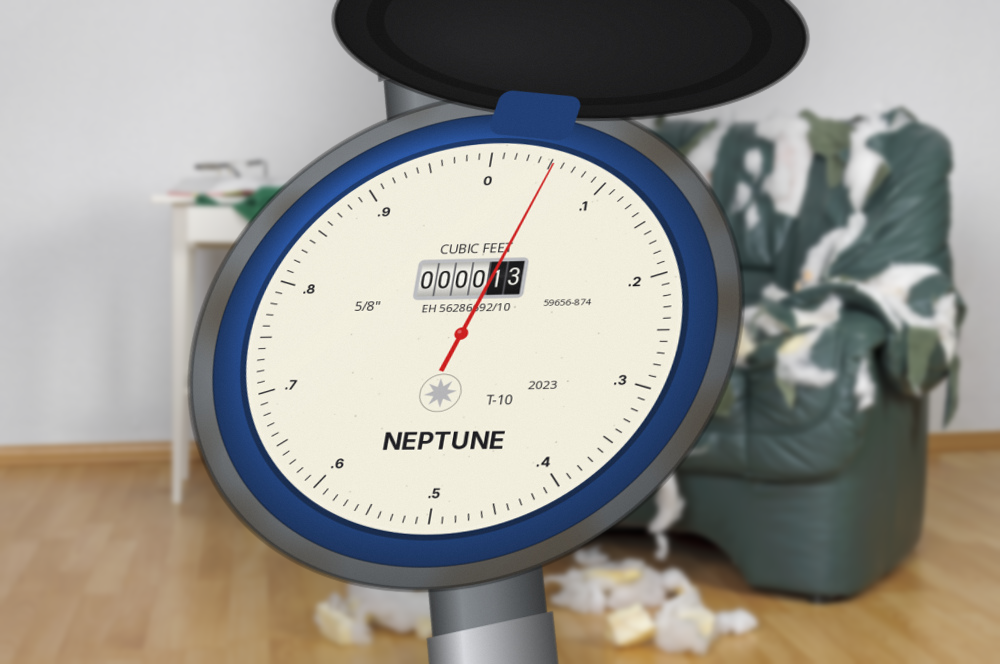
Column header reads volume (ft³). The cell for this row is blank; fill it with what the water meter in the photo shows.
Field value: 13.05 ft³
